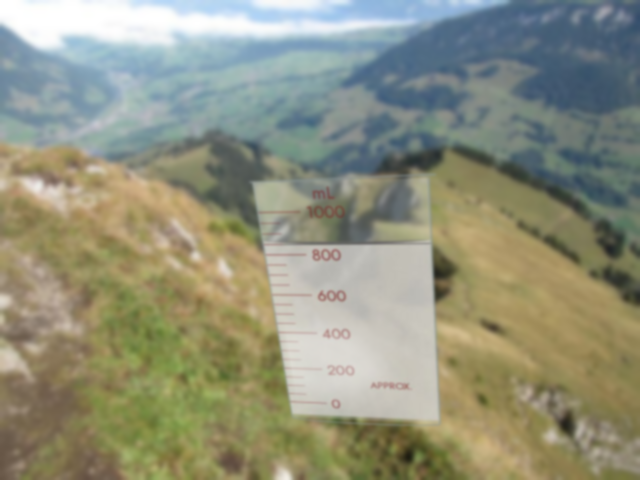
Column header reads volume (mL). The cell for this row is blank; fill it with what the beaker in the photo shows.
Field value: 850 mL
